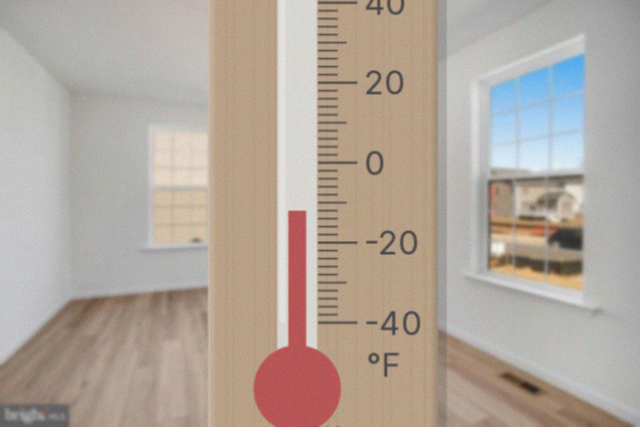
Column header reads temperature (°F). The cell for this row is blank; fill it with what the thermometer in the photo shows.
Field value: -12 °F
